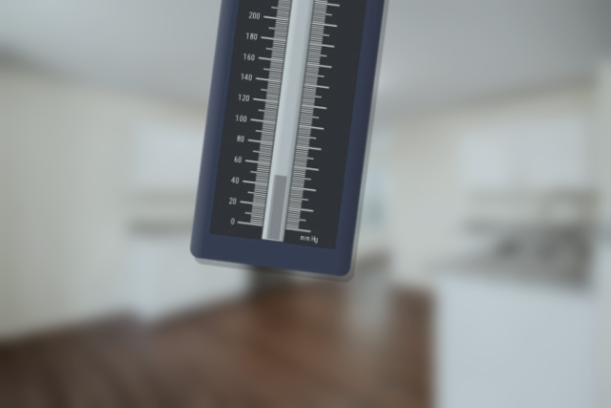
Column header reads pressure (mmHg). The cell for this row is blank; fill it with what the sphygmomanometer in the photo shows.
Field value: 50 mmHg
